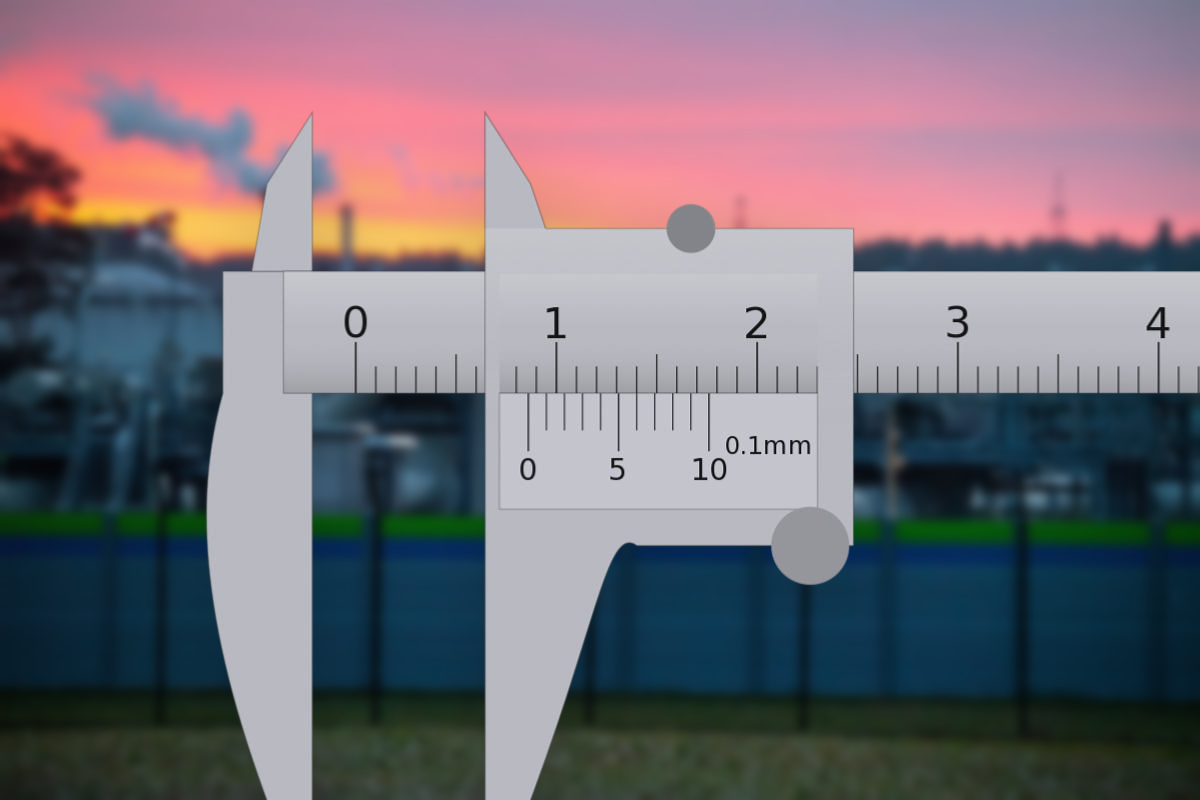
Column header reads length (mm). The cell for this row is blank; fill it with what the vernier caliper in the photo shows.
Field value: 8.6 mm
